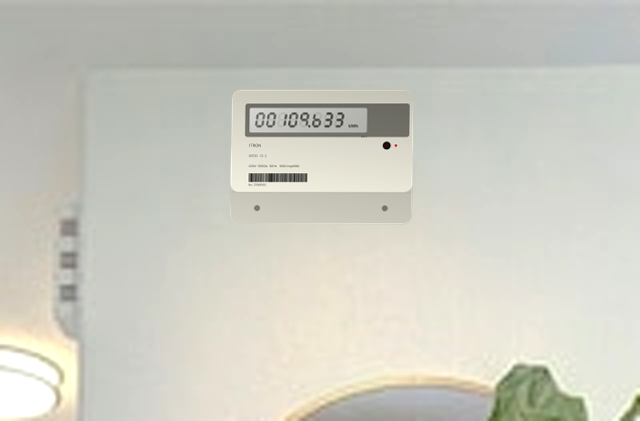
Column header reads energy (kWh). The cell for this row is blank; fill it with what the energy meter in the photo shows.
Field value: 109.633 kWh
